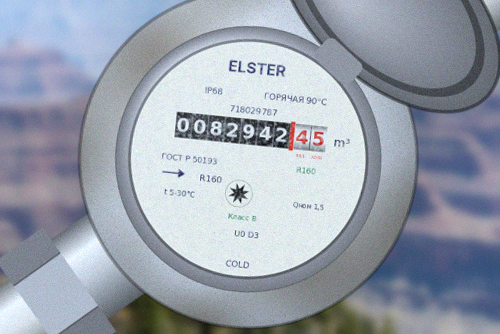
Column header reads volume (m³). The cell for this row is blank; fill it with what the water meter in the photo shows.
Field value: 82942.45 m³
